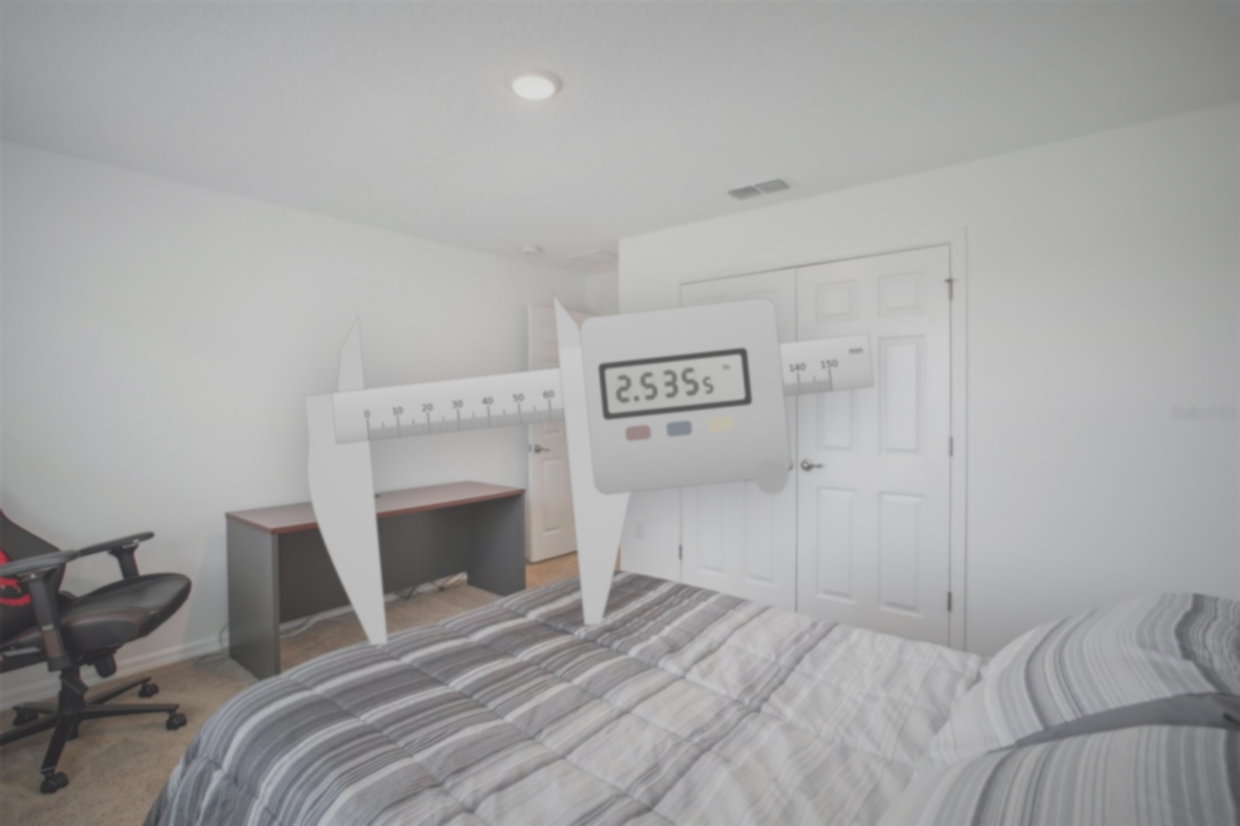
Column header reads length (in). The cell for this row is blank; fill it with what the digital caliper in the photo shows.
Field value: 2.5355 in
